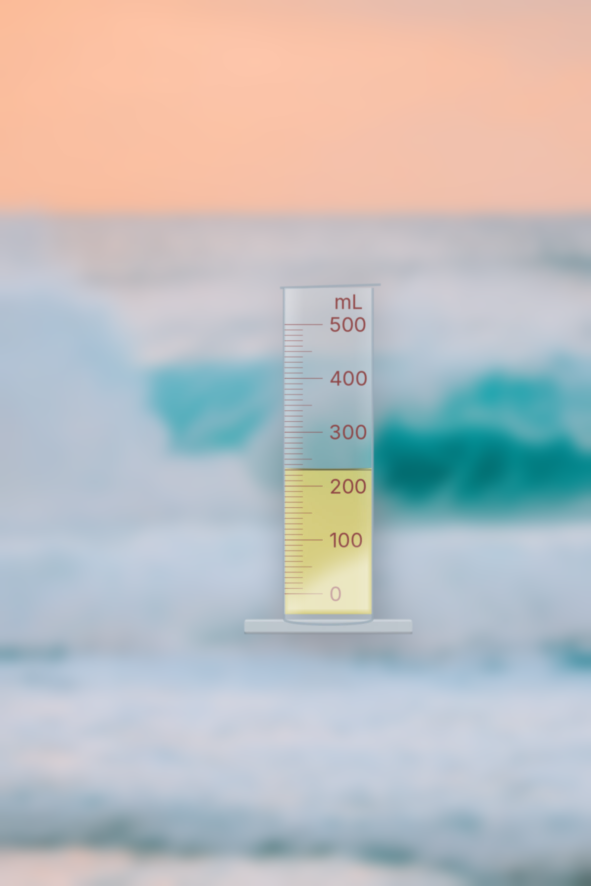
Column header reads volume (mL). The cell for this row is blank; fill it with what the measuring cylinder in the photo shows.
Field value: 230 mL
